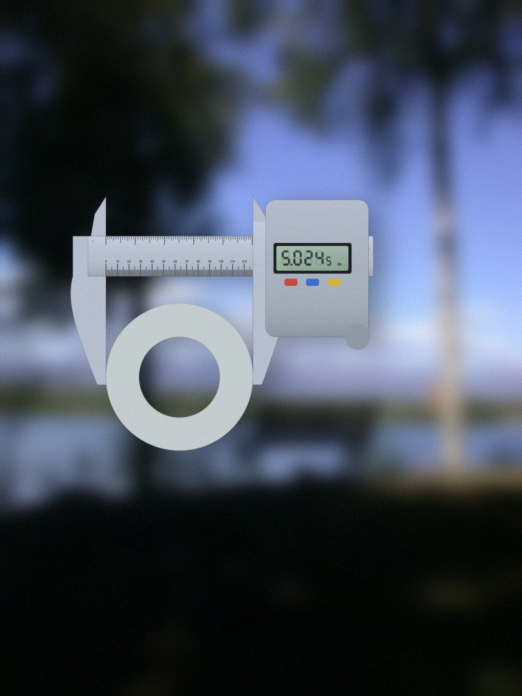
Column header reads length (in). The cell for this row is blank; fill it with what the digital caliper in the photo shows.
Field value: 5.0245 in
